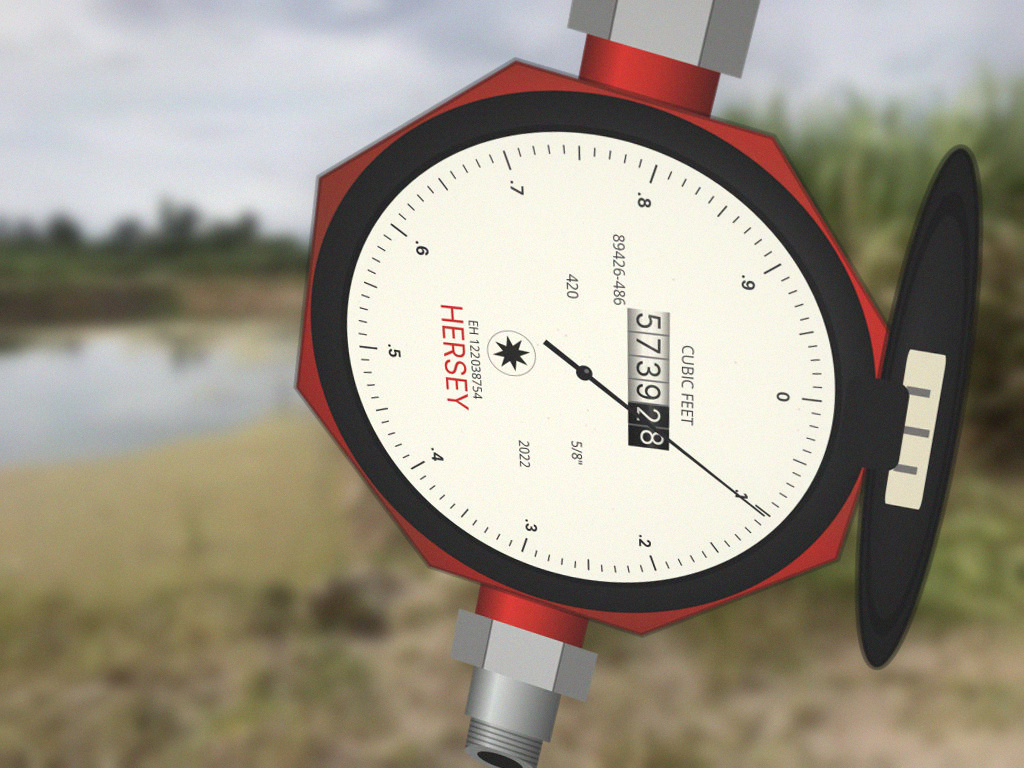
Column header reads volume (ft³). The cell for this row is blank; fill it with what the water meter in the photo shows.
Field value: 573928.10 ft³
